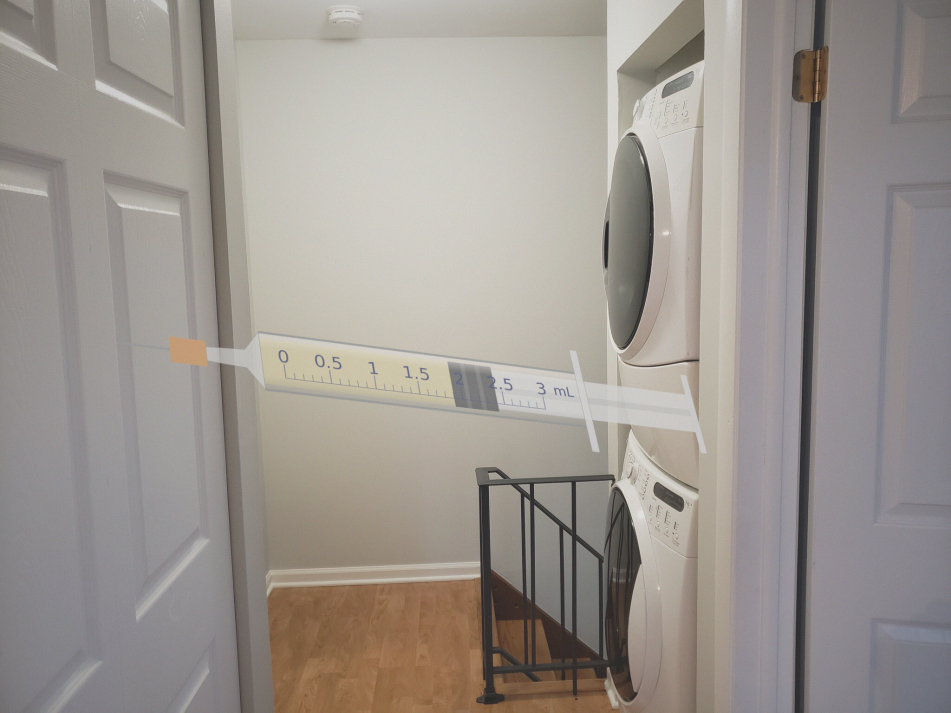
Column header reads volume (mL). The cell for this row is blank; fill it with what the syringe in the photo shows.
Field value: 1.9 mL
